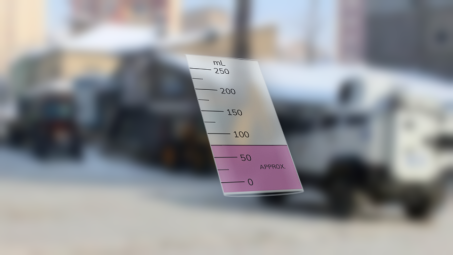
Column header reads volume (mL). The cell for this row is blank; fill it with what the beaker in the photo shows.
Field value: 75 mL
